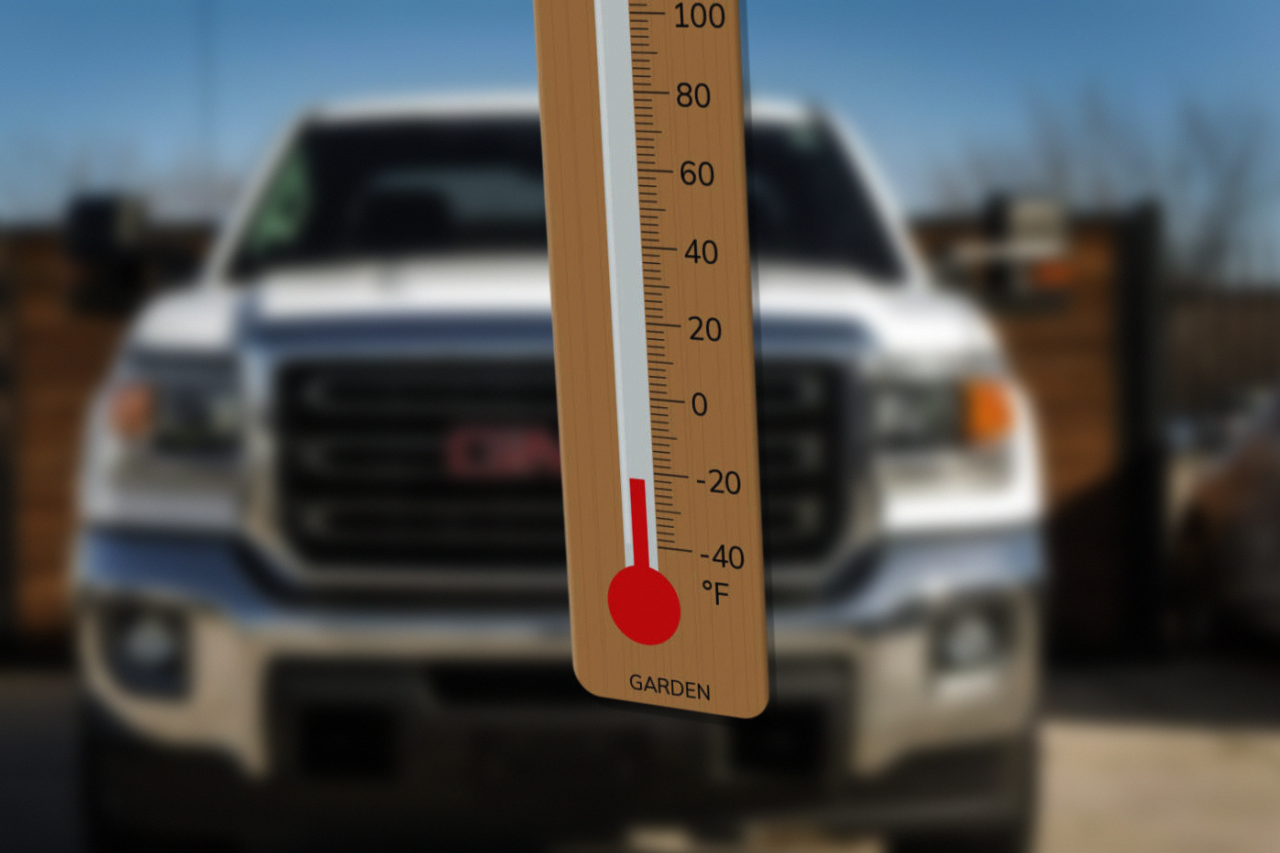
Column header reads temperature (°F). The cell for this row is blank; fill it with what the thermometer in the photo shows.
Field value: -22 °F
